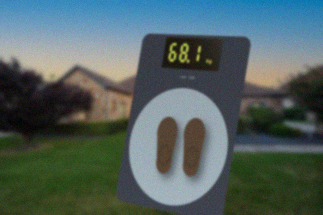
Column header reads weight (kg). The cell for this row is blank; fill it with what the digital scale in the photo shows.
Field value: 68.1 kg
